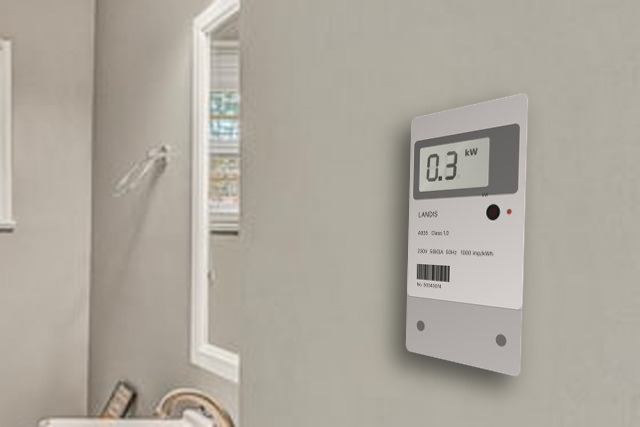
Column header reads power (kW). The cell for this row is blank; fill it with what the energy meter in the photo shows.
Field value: 0.3 kW
